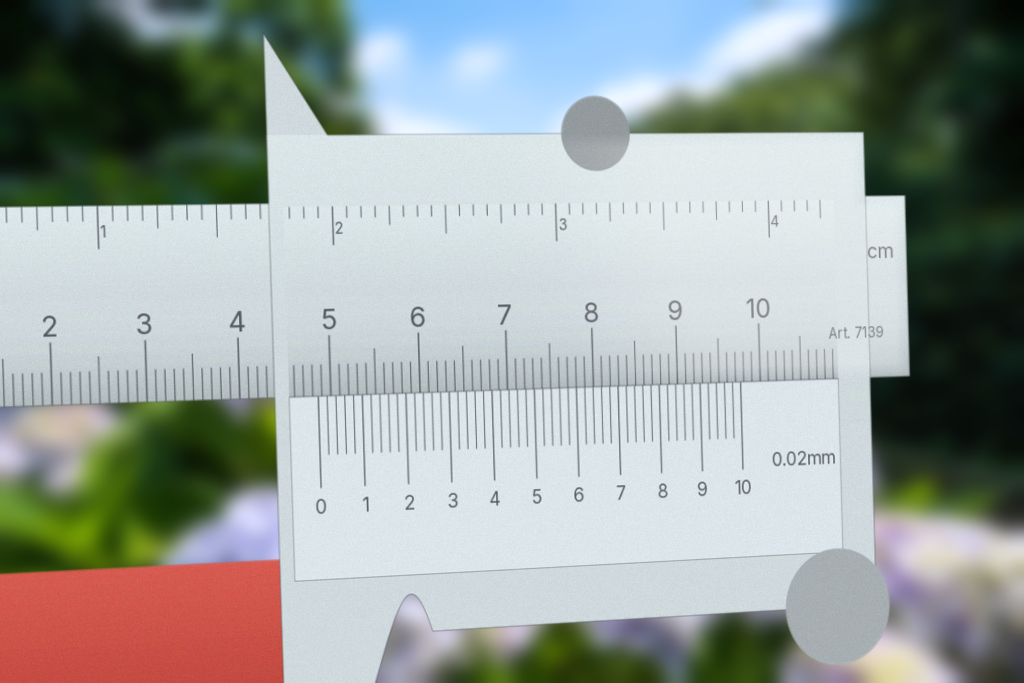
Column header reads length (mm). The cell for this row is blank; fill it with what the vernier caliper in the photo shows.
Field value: 48.6 mm
